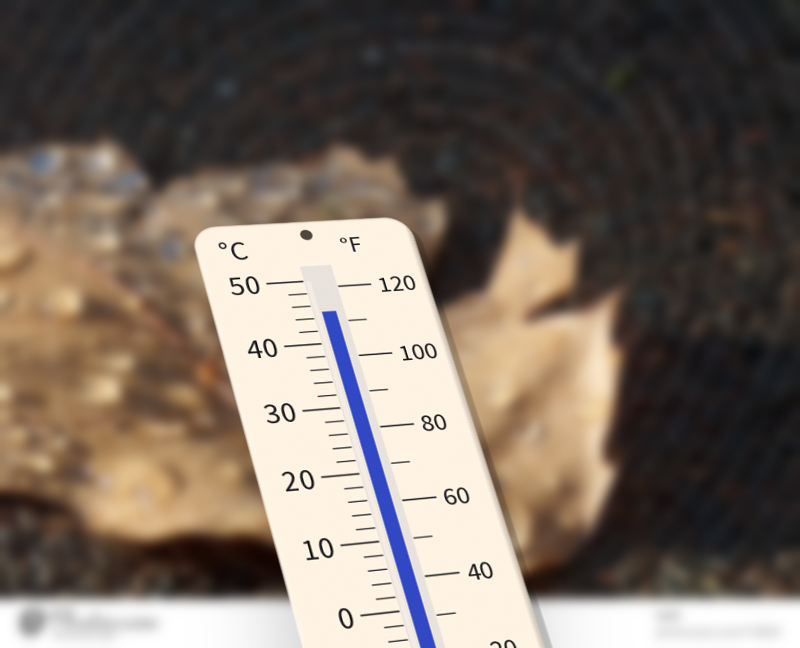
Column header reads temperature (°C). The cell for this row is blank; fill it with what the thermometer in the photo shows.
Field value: 45 °C
